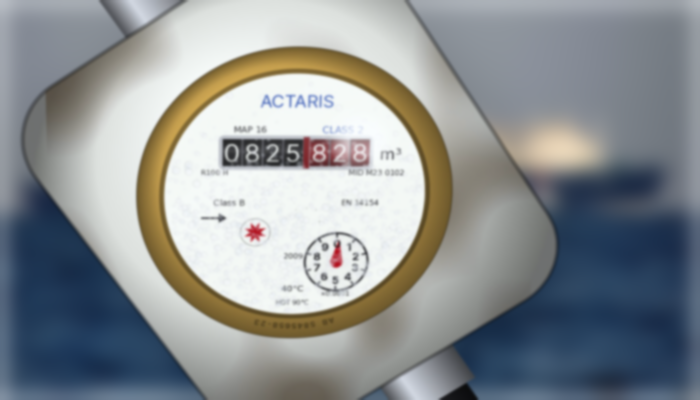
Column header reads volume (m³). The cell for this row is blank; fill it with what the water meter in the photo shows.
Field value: 825.8280 m³
